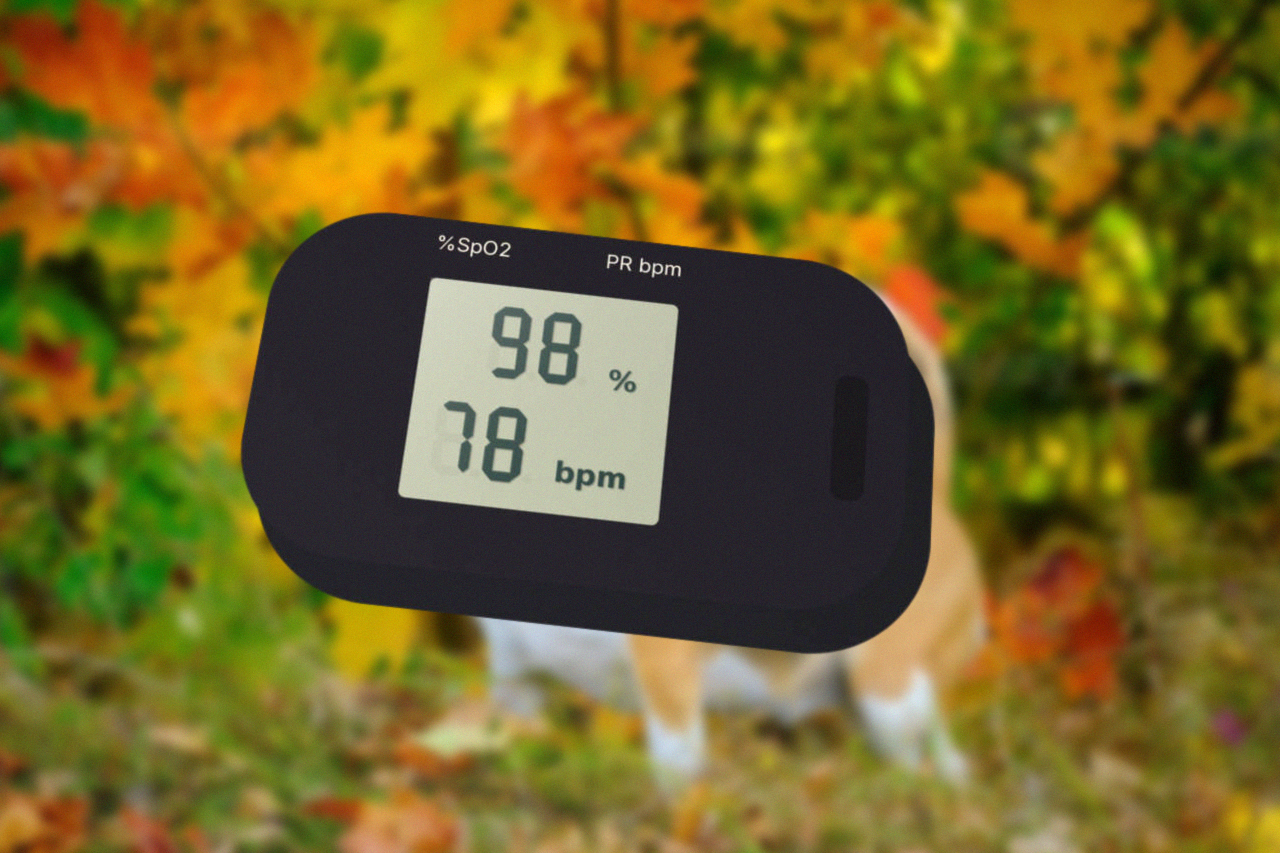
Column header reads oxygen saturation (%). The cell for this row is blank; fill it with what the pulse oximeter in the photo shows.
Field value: 98 %
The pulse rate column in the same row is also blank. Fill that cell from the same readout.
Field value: 78 bpm
